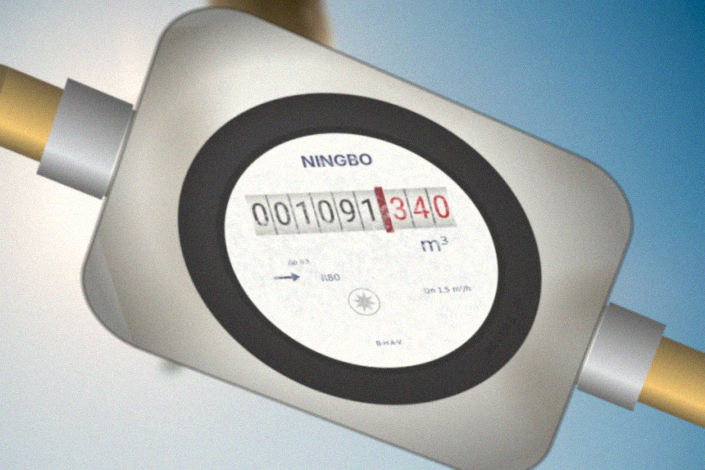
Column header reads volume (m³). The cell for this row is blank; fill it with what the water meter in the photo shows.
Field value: 1091.340 m³
